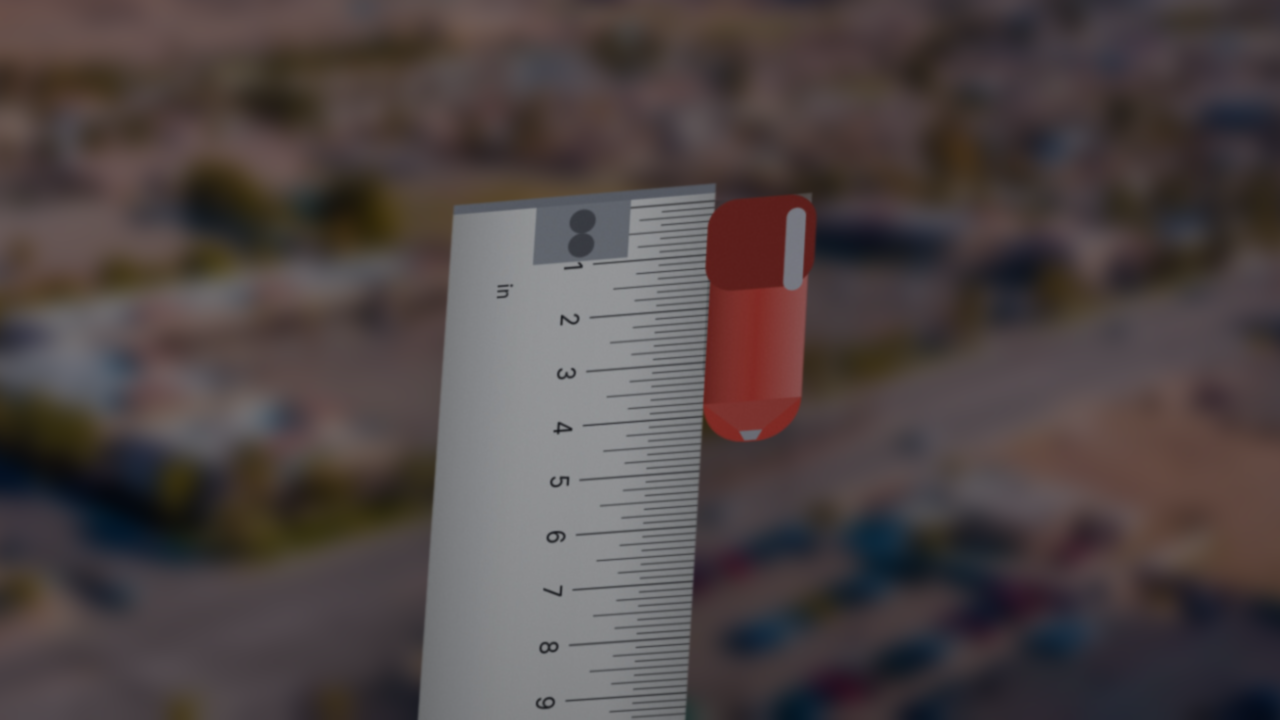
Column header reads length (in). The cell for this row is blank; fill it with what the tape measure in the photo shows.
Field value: 4.5 in
